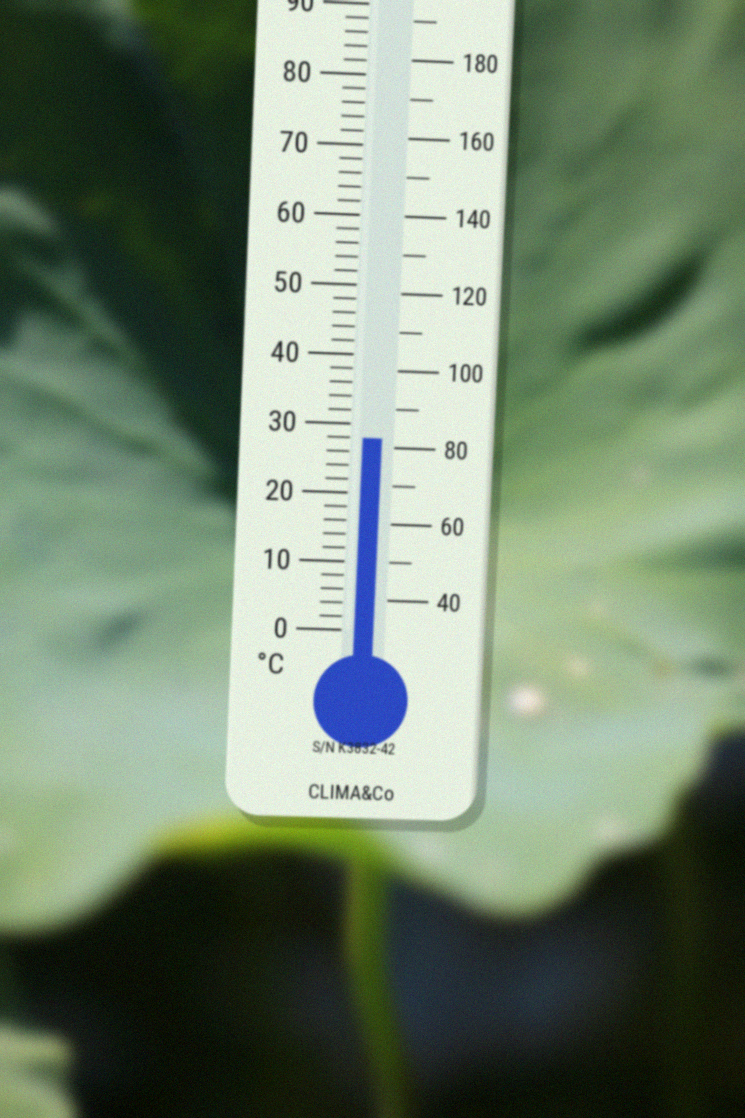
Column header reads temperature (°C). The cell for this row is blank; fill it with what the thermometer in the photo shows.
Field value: 28 °C
